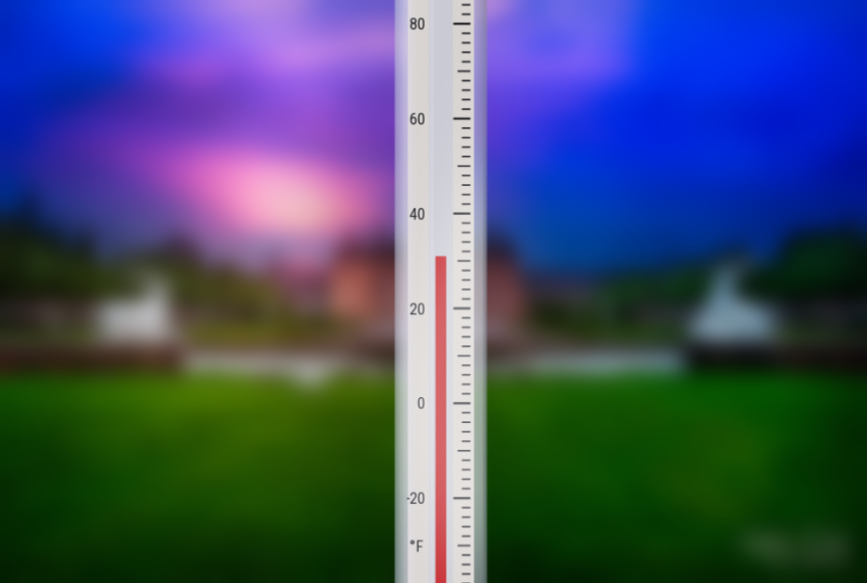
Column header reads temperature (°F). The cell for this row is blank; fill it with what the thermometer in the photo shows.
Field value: 31 °F
